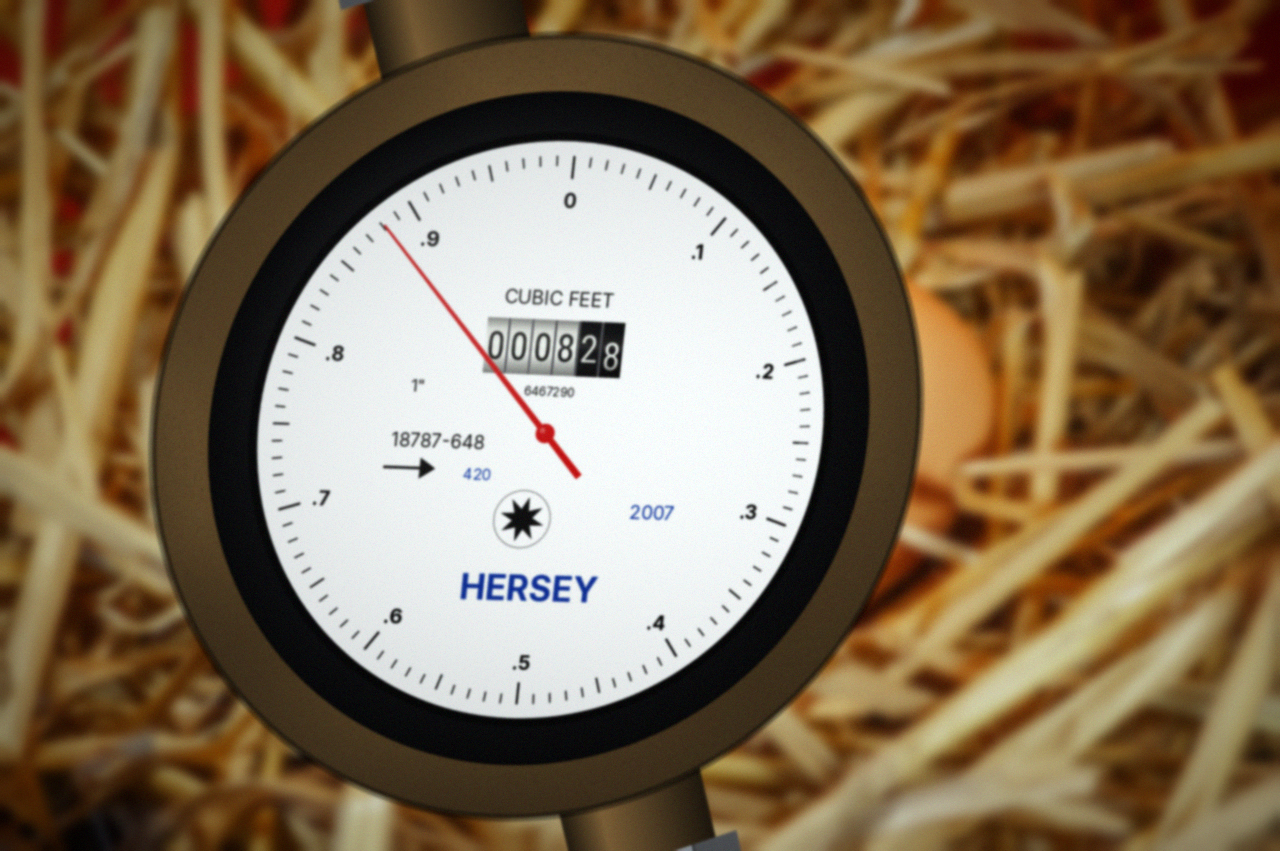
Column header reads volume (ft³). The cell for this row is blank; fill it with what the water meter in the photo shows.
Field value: 827.88 ft³
